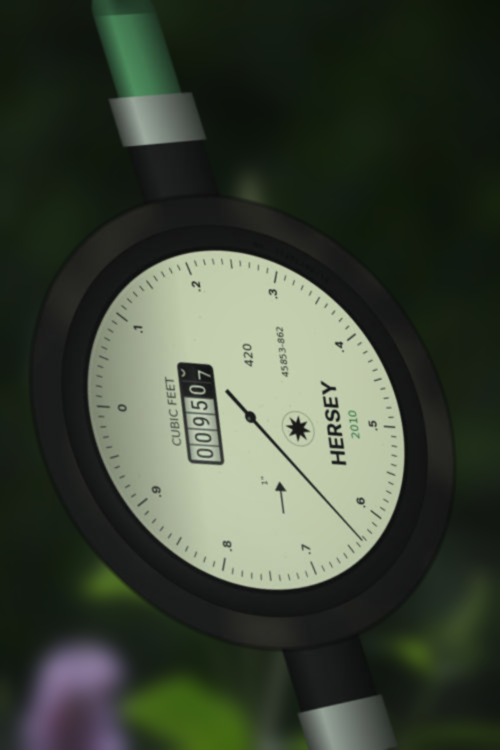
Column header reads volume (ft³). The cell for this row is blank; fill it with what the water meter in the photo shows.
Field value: 9506.63 ft³
